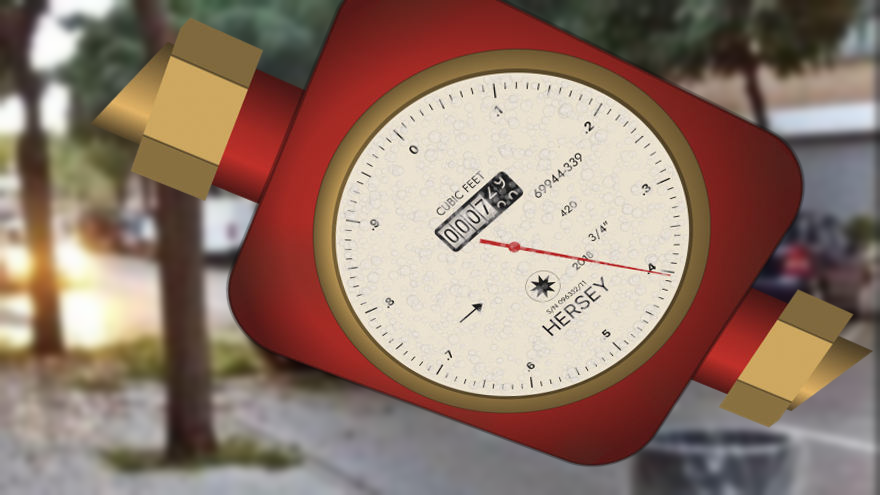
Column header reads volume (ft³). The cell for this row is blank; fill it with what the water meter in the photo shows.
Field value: 729.40 ft³
